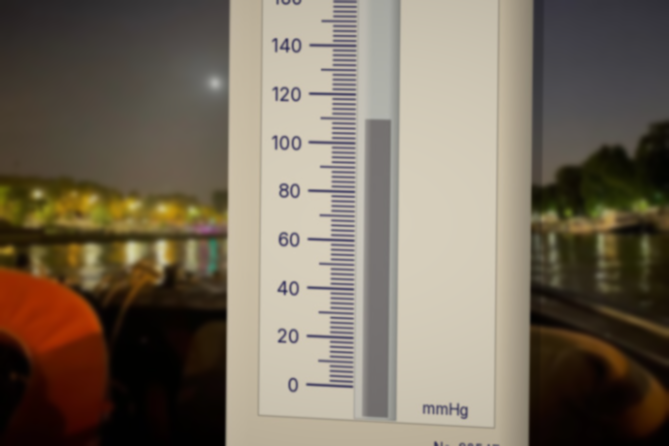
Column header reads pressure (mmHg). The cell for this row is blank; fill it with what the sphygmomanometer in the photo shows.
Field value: 110 mmHg
